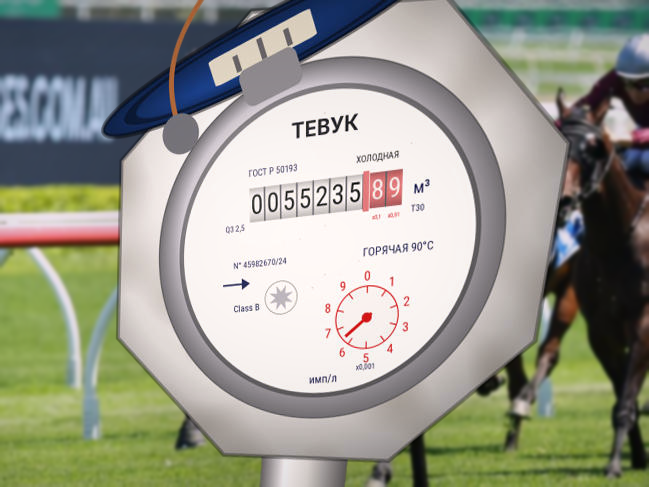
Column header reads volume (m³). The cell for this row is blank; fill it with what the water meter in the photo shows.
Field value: 55235.896 m³
